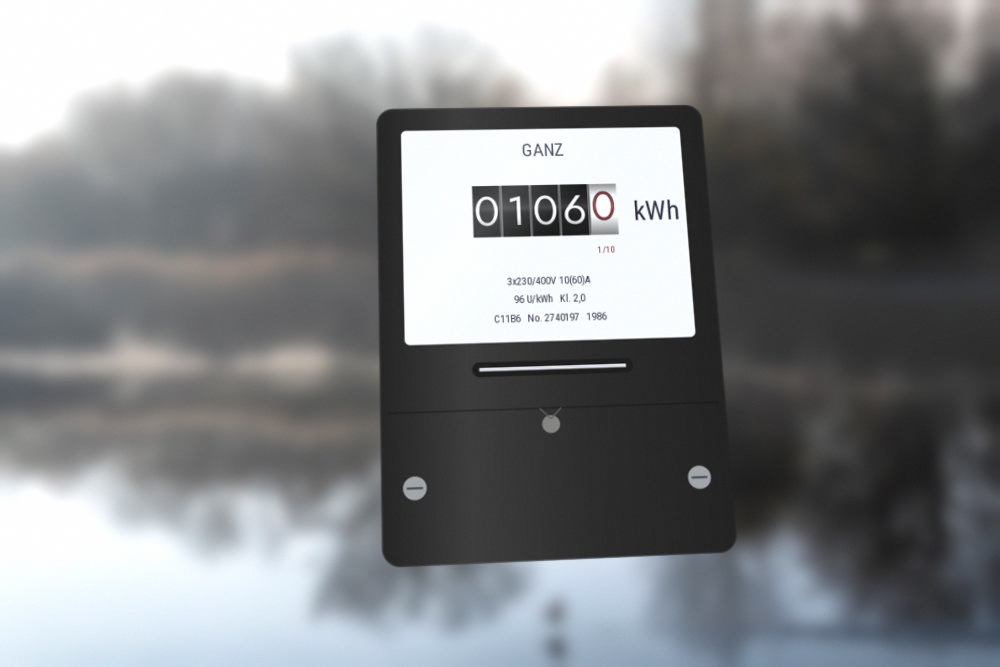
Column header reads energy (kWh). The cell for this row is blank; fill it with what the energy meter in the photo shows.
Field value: 106.0 kWh
